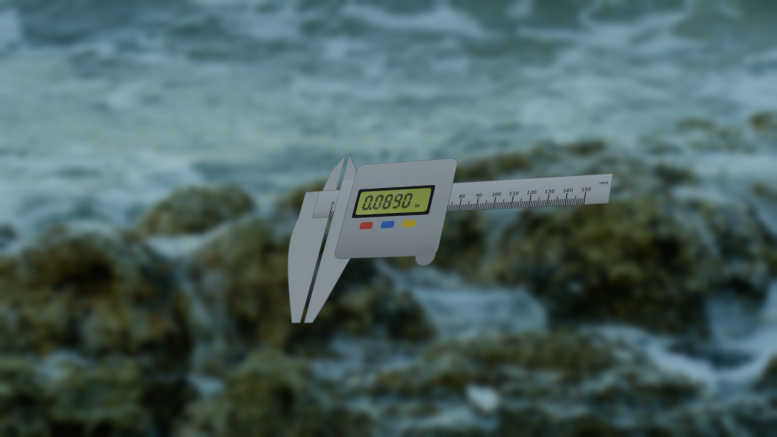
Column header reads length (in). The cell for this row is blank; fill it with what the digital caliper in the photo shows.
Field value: 0.0890 in
